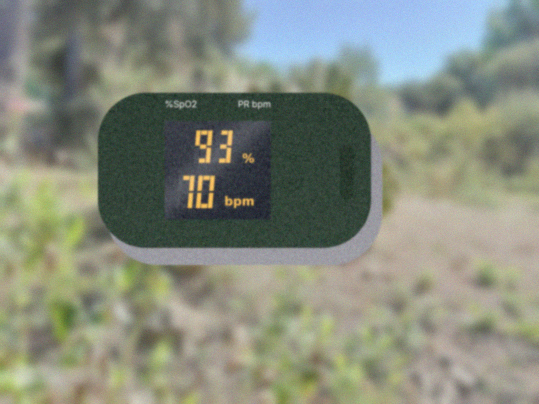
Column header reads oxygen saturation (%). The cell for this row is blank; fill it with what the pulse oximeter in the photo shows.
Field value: 93 %
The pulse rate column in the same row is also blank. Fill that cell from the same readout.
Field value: 70 bpm
